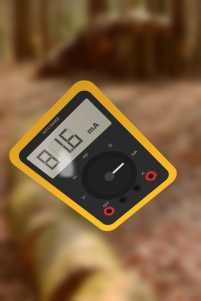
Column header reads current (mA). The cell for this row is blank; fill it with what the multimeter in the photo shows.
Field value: 81.6 mA
